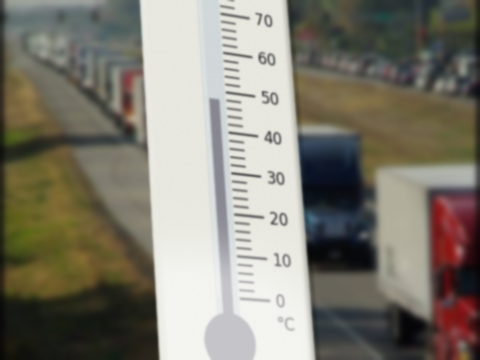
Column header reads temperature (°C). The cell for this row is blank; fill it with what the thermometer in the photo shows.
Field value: 48 °C
